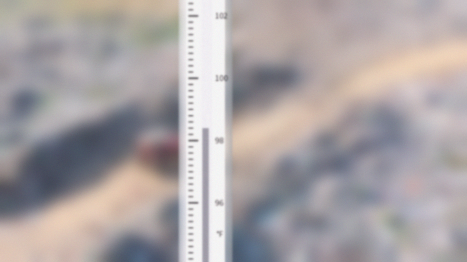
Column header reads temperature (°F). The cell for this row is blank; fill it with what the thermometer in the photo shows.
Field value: 98.4 °F
